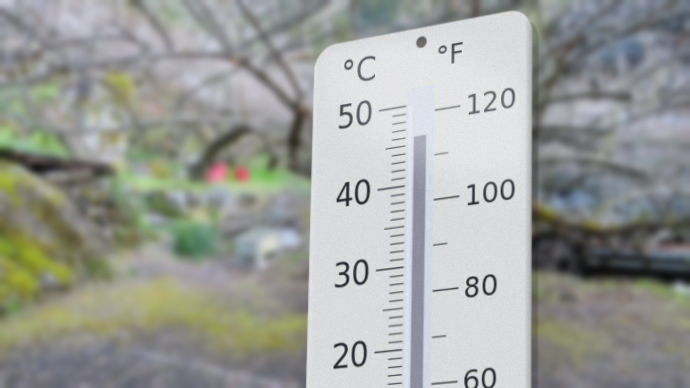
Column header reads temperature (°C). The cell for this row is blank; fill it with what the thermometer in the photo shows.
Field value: 46 °C
